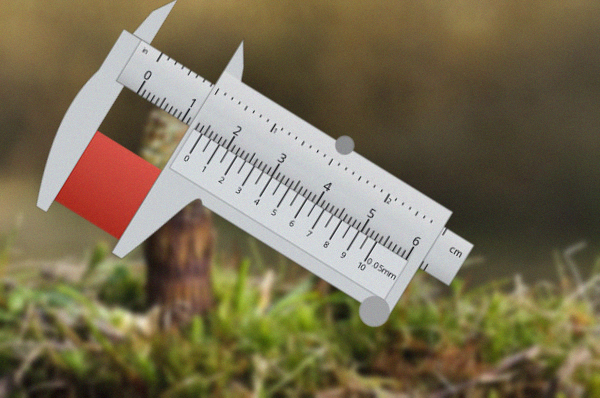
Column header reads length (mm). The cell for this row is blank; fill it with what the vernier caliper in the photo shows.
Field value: 14.5 mm
